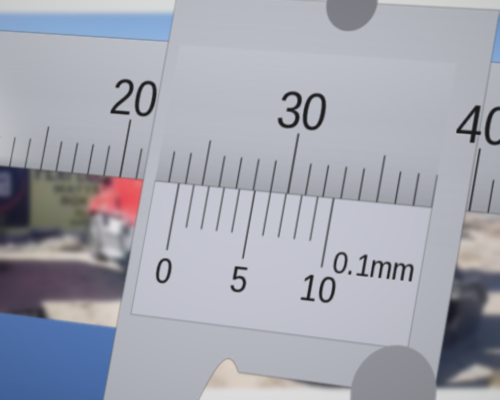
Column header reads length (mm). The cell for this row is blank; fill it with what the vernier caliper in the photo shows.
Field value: 23.6 mm
